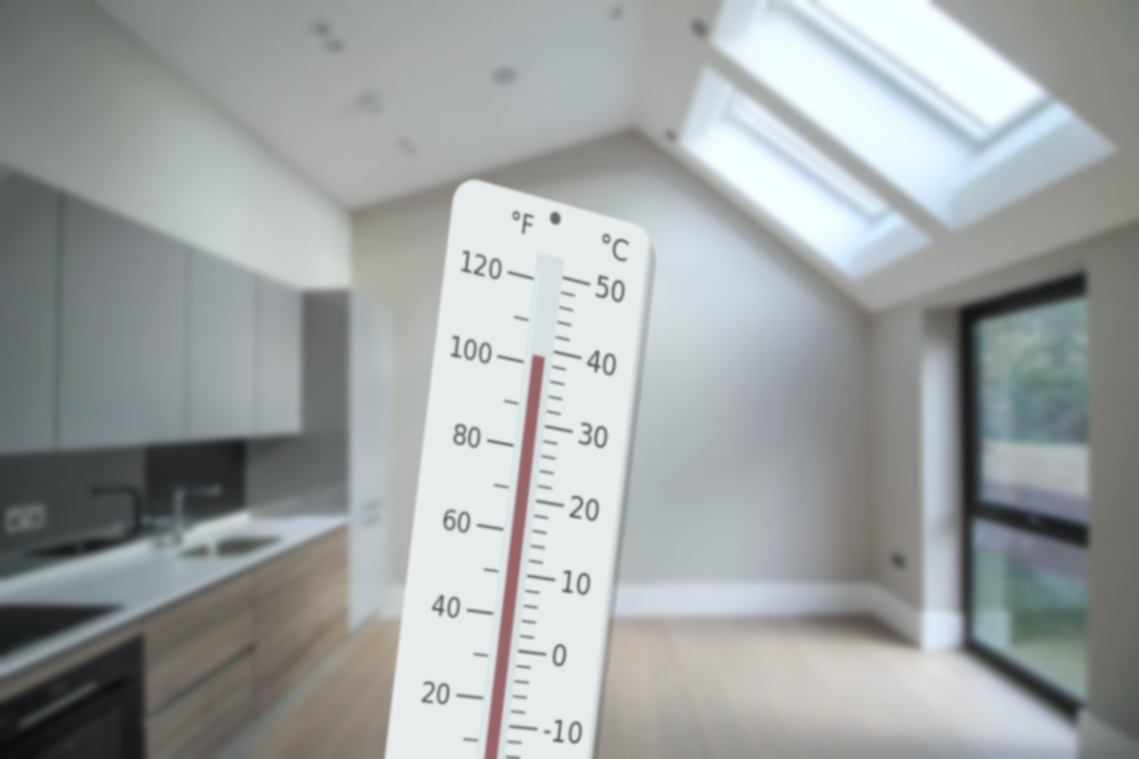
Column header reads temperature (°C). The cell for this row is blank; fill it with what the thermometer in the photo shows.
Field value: 39 °C
